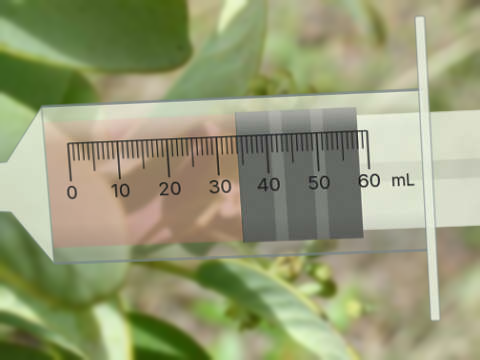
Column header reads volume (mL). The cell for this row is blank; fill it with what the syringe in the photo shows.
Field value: 34 mL
